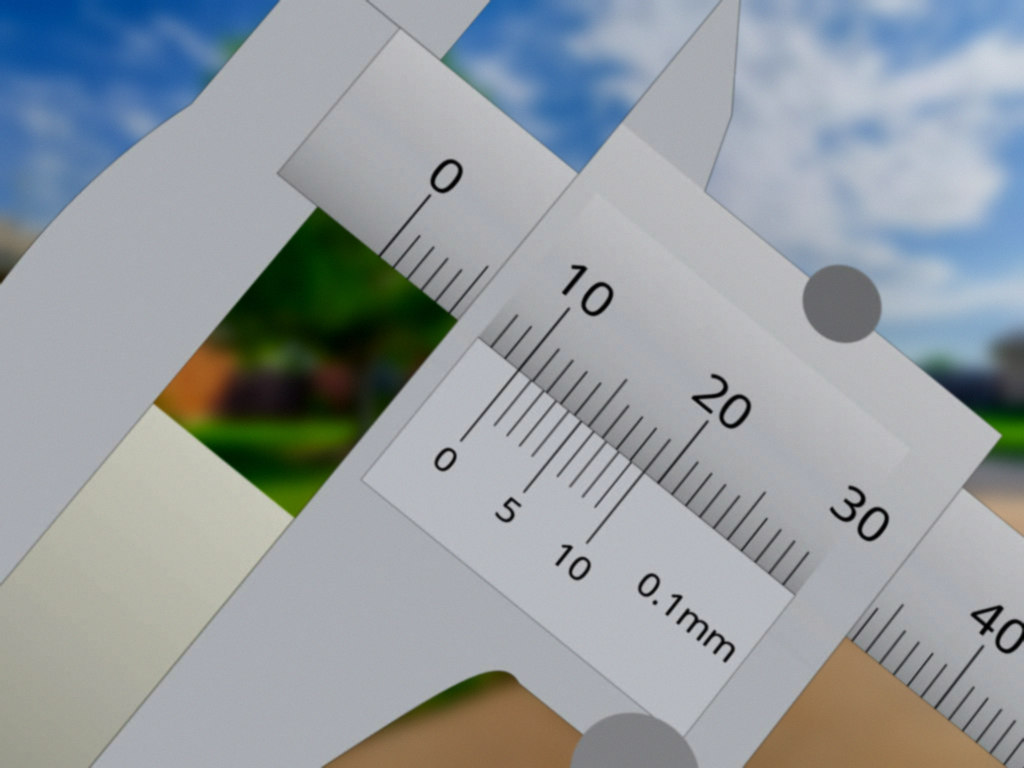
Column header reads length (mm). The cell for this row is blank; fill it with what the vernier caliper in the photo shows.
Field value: 10.0 mm
